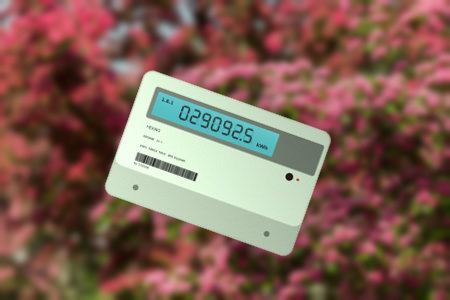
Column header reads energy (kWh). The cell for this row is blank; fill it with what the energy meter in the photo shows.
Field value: 29092.5 kWh
